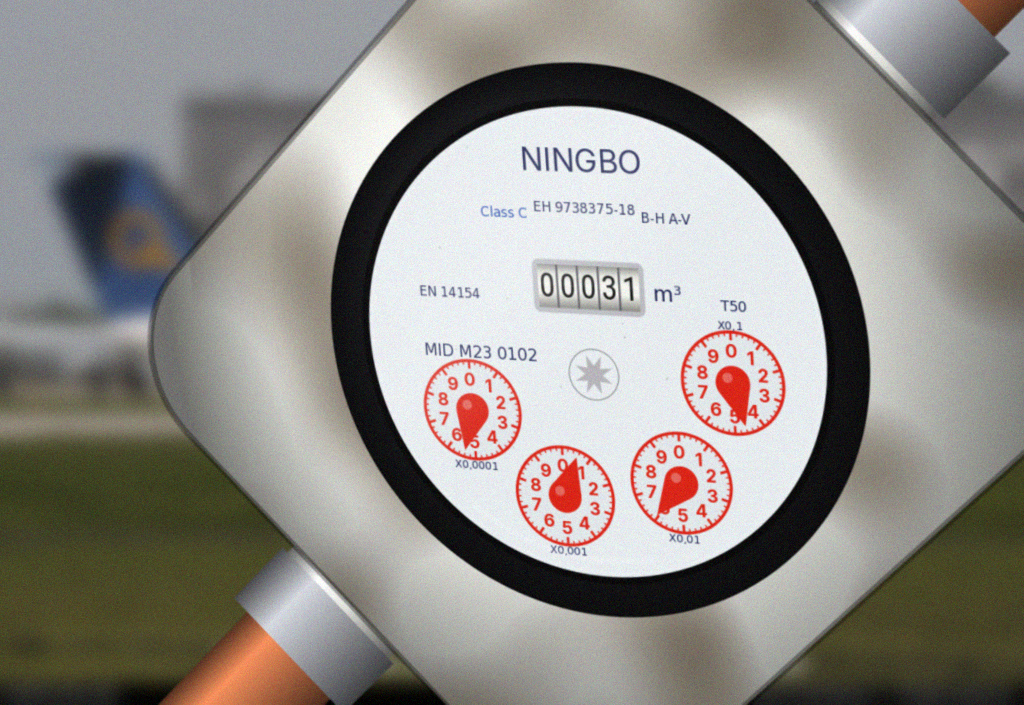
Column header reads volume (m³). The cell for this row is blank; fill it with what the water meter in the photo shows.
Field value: 31.4605 m³
